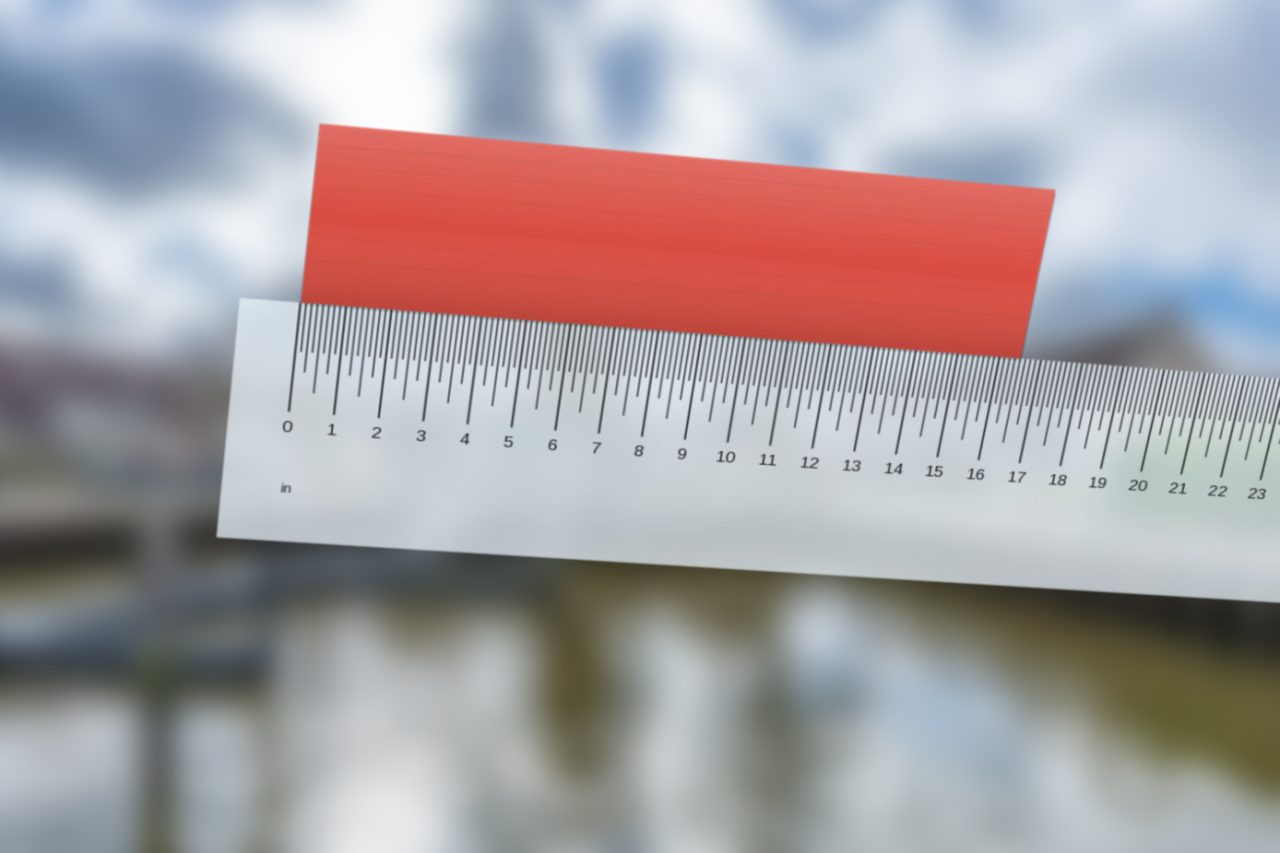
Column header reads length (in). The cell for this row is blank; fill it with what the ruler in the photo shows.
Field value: 16.5 in
